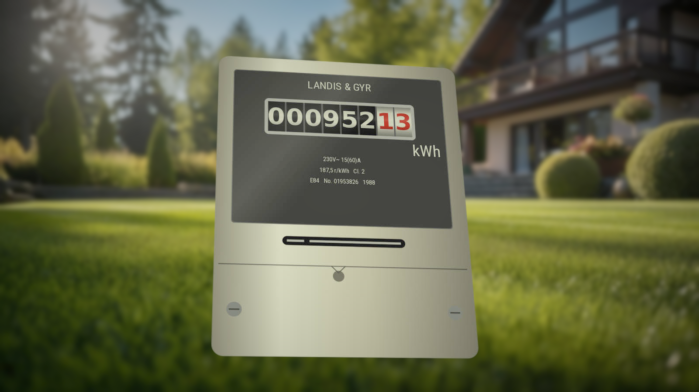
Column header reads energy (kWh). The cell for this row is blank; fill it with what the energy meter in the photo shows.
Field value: 952.13 kWh
